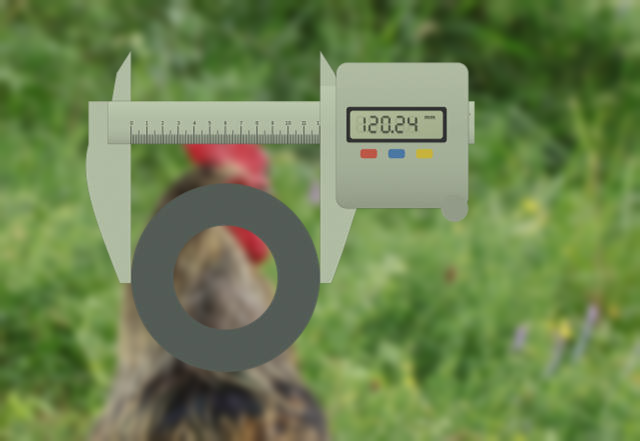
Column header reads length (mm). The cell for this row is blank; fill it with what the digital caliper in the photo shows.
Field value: 120.24 mm
